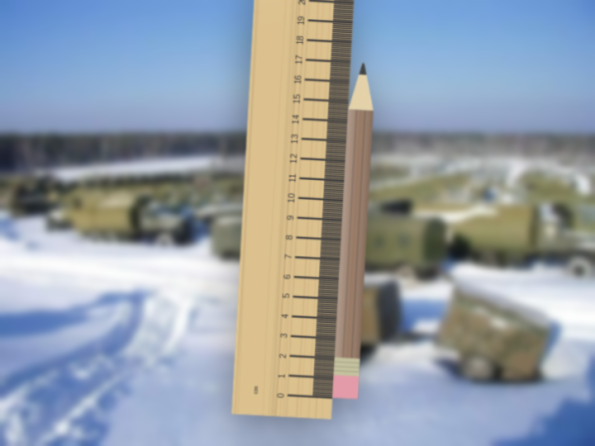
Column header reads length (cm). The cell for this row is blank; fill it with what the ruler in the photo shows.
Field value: 17 cm
